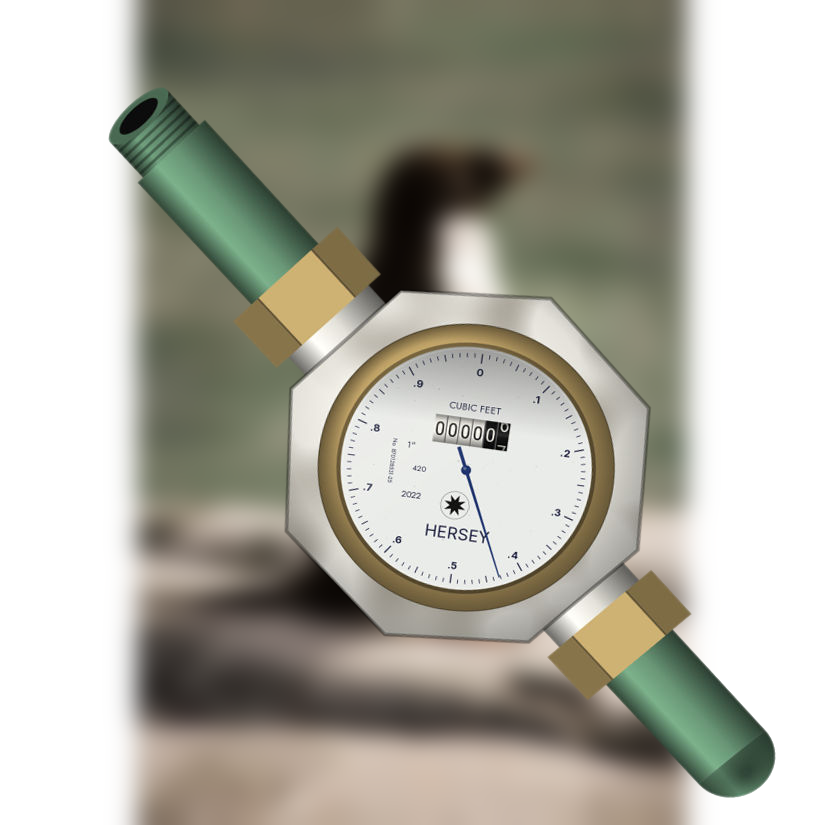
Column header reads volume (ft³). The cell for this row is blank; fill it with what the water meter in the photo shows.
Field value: 6.43 ft³
